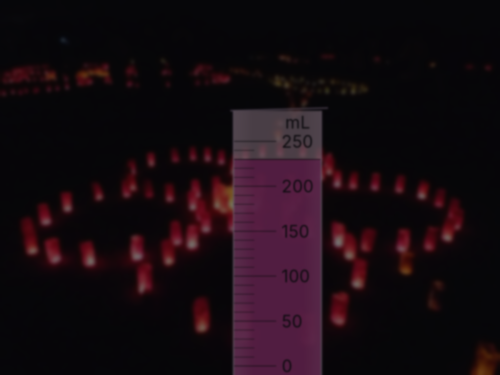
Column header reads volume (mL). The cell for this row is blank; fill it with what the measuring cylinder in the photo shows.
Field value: 230 mL
